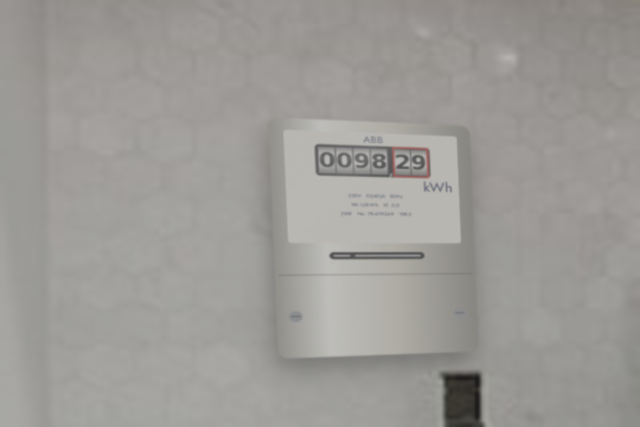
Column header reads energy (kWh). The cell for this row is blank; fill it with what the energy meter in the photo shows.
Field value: 98.29 kWh
